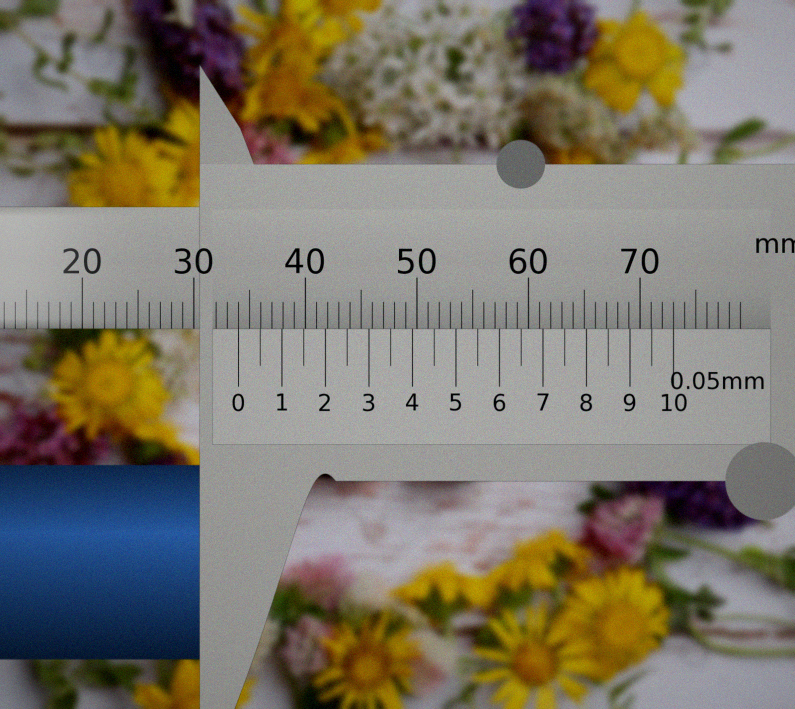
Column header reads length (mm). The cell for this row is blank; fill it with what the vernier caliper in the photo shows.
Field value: 34.0 mm
